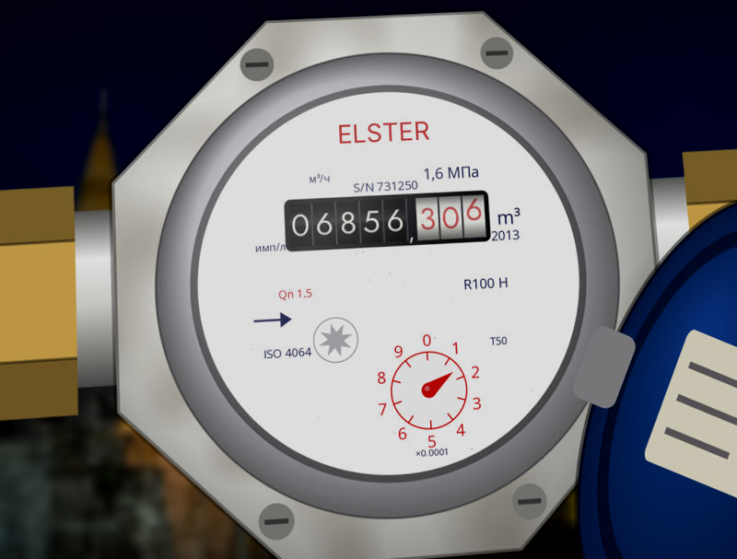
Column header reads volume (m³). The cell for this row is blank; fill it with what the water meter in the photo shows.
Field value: 6856.3061 m³
